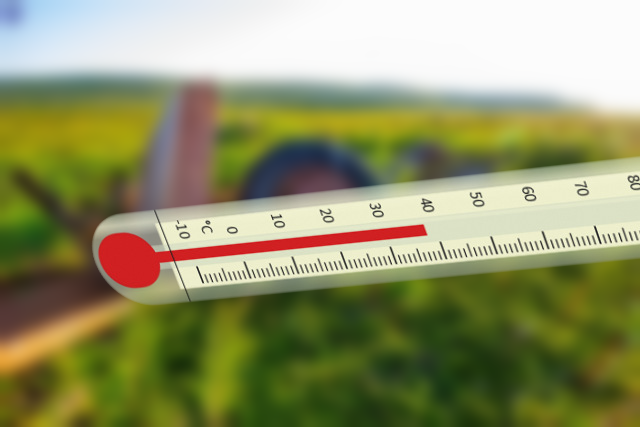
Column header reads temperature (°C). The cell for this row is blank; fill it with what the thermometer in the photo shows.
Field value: 38 °C
